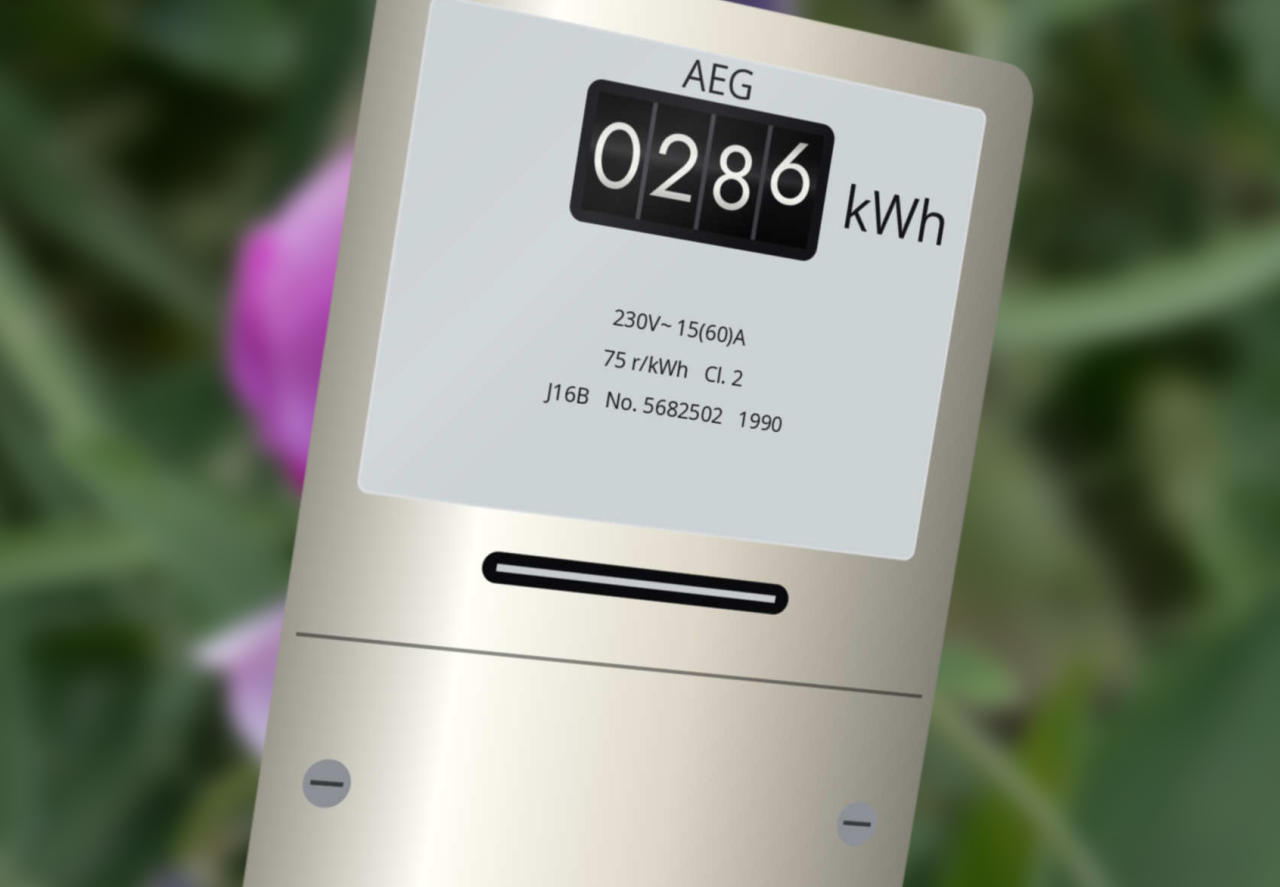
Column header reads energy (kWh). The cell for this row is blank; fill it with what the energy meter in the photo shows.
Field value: 286 kWh
